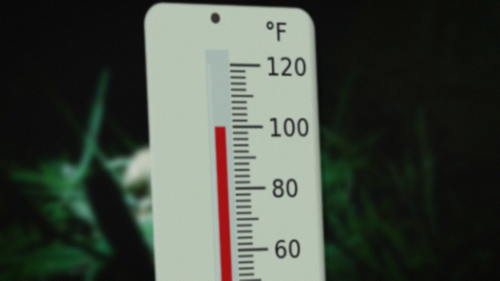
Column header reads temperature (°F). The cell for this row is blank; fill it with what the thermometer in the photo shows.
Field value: 100 °F
